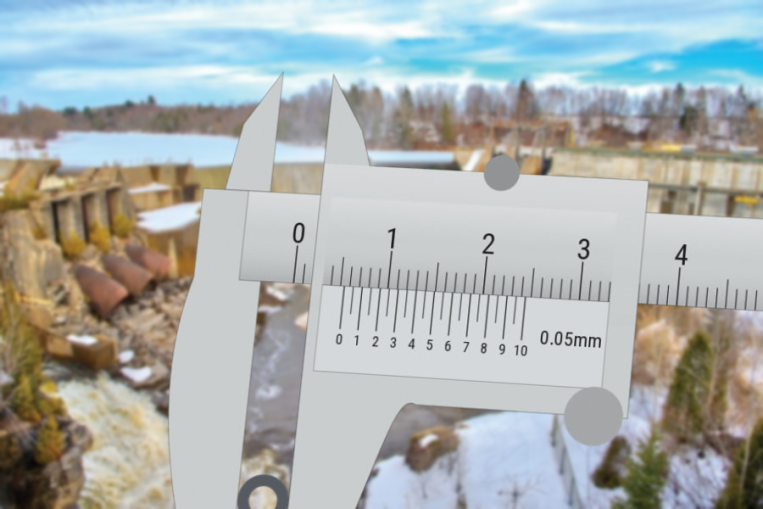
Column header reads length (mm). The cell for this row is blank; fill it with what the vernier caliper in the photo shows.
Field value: 5.4 mm
